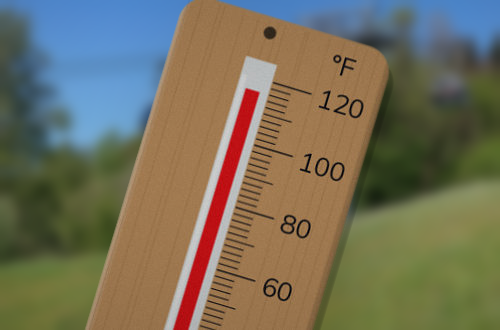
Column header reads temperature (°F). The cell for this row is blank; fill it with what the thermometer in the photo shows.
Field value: 116 °F
